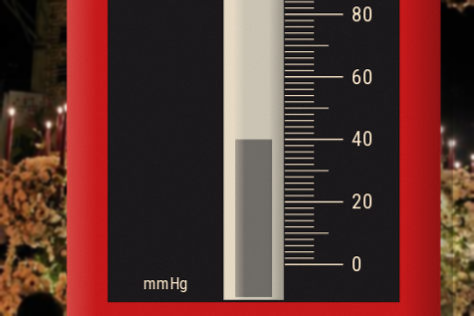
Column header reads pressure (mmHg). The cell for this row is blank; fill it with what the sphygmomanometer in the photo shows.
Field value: 40 mmHg
